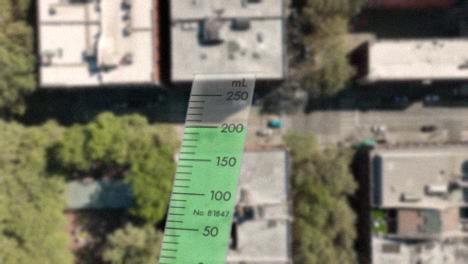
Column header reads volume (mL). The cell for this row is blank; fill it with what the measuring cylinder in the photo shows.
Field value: 200 mL
